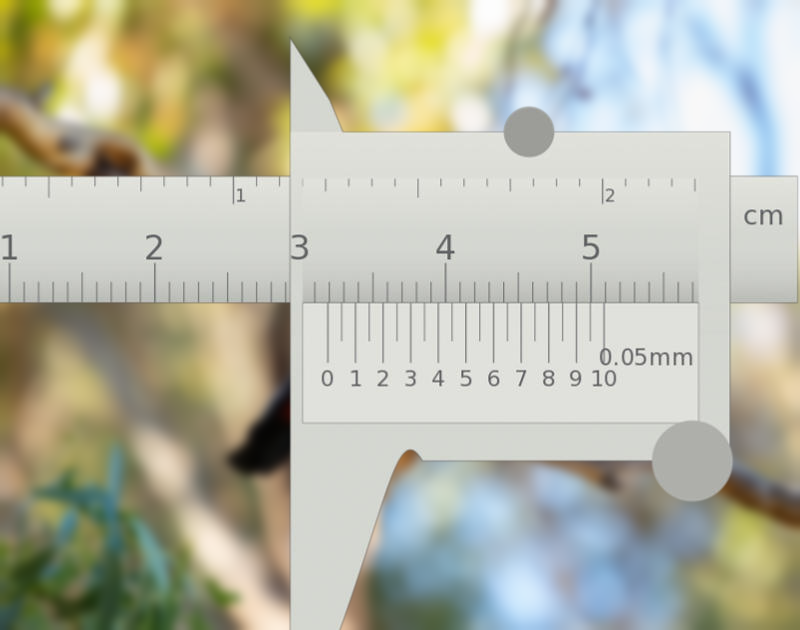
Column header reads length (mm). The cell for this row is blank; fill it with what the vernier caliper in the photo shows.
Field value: 31.9 mm
